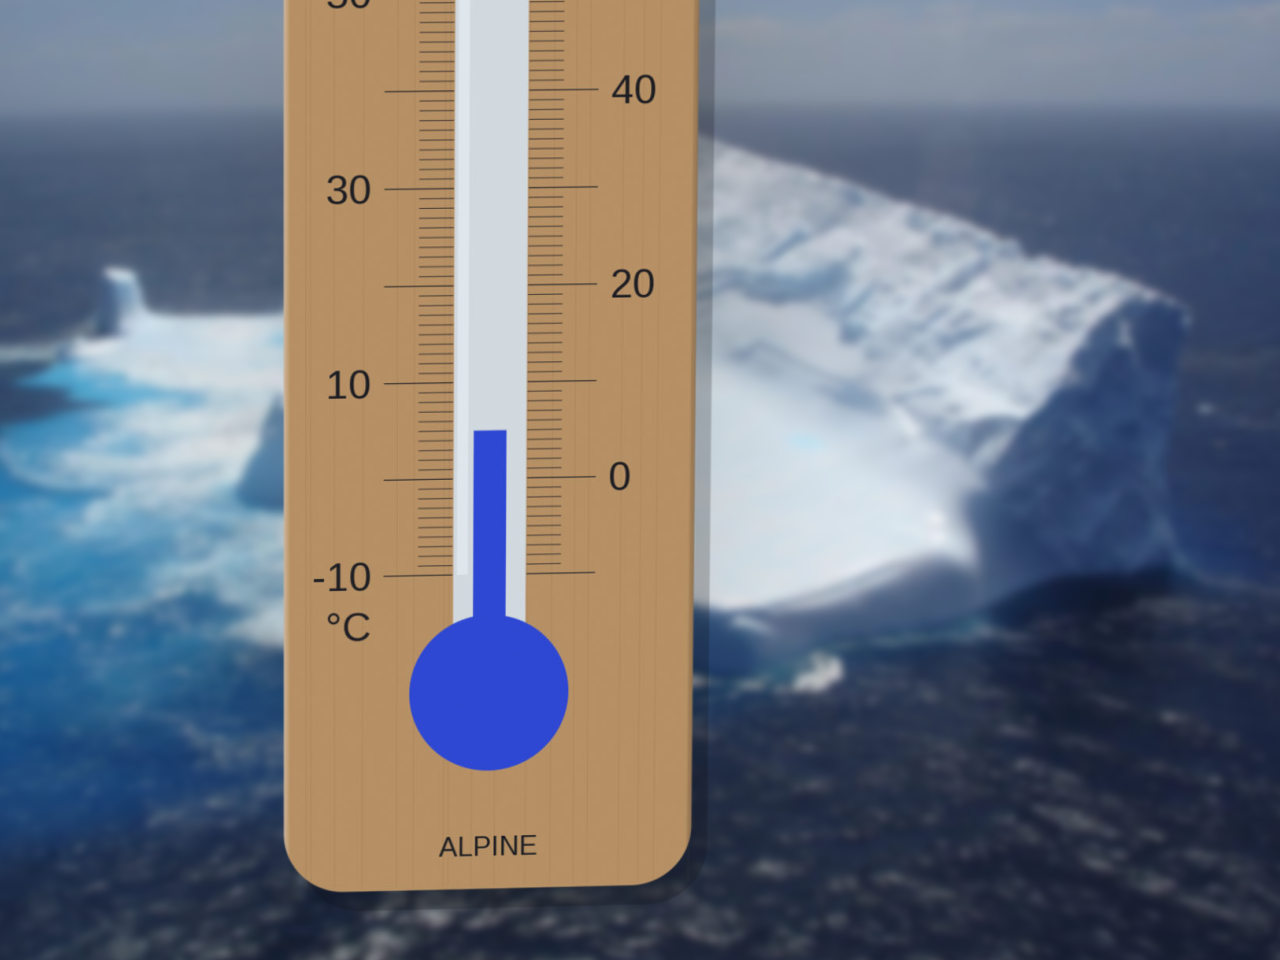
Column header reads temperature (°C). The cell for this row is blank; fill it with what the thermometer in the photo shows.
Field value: 5 °C
